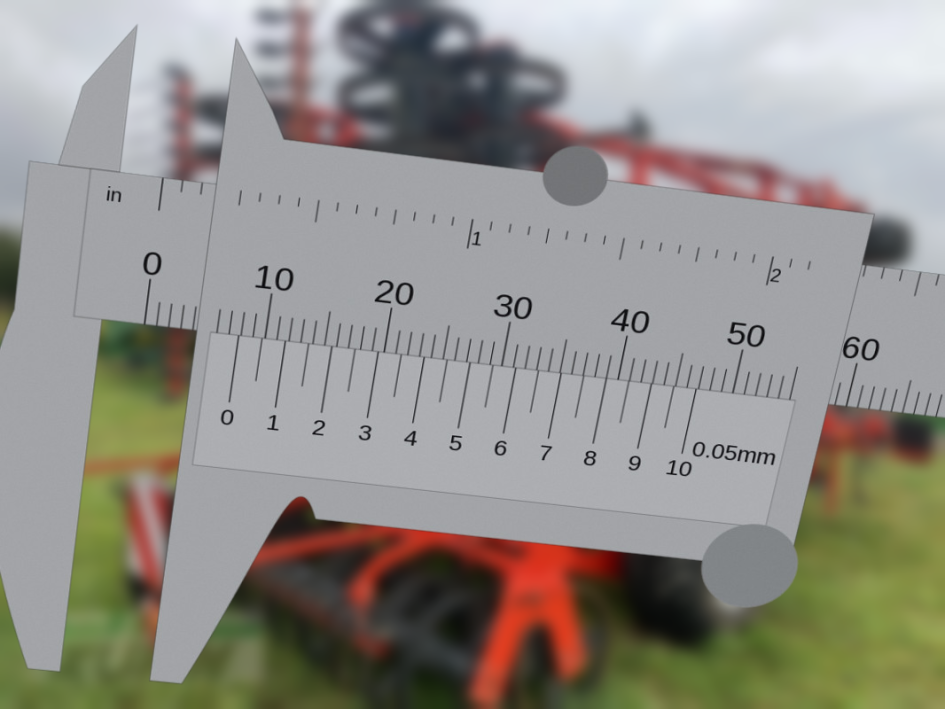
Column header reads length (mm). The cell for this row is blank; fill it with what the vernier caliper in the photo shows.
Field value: 7.8 mm
